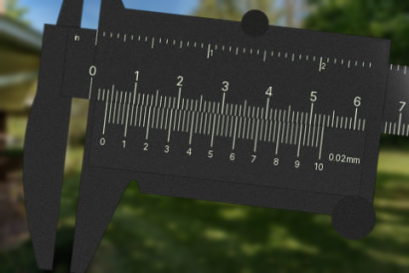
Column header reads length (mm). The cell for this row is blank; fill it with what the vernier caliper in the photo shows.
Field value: 4.0 mm
